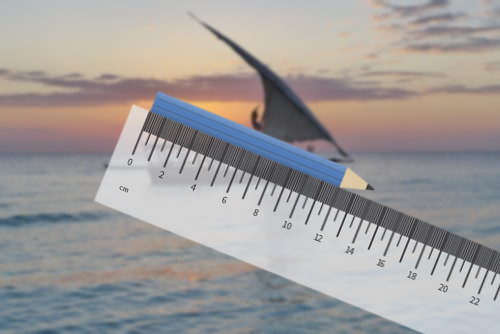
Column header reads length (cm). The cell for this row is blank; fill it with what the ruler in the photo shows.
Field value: 14 cm
